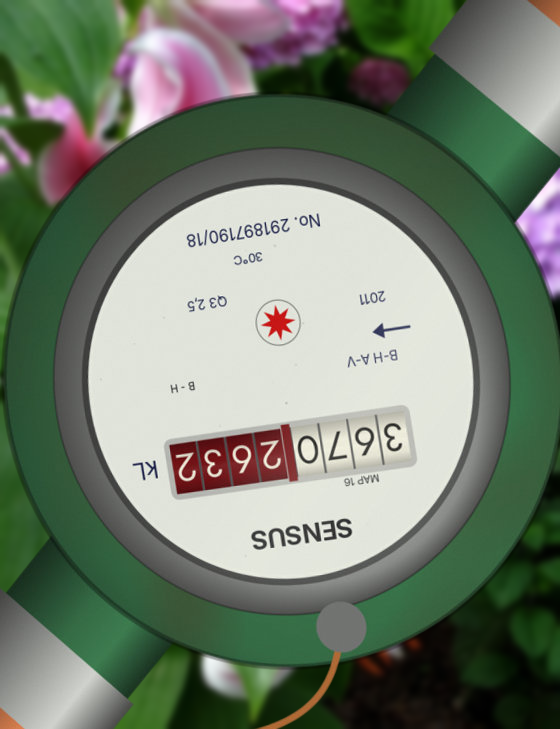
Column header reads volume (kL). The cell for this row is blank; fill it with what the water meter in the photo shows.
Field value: 3670.2632 kL
